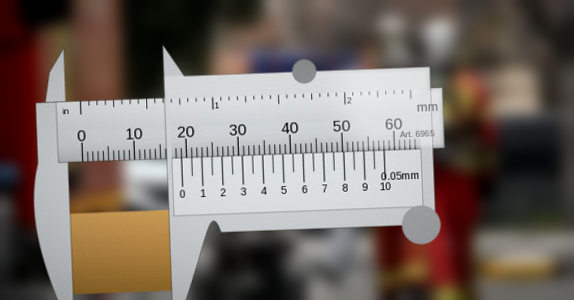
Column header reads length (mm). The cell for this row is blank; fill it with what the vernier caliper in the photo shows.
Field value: 19.0 mm
